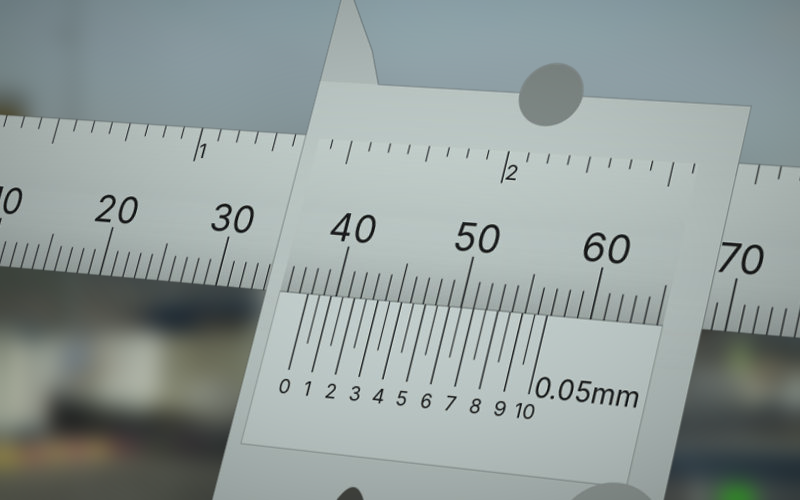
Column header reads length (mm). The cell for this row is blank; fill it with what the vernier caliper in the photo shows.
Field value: 37.7 mm
